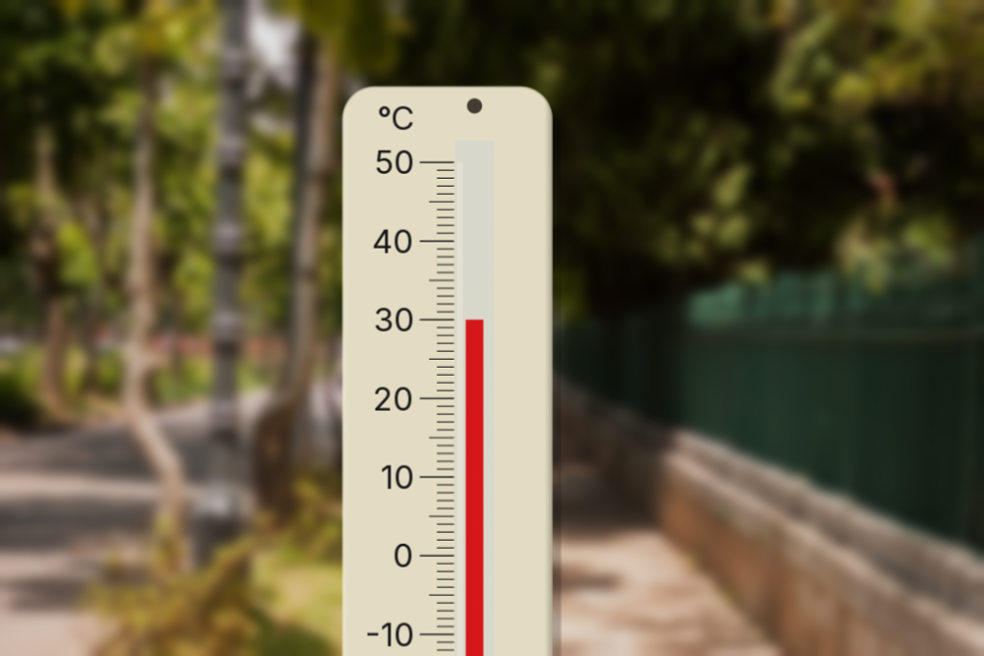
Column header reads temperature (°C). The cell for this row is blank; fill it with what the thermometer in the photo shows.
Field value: 30 °C
